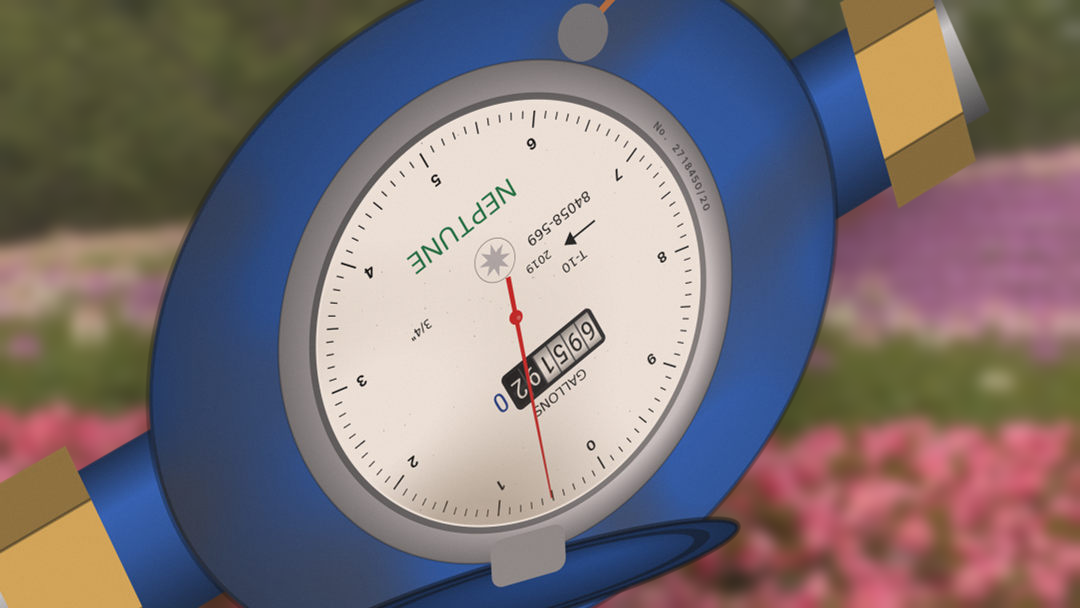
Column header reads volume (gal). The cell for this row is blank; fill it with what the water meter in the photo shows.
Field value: 6951920.5 gal
